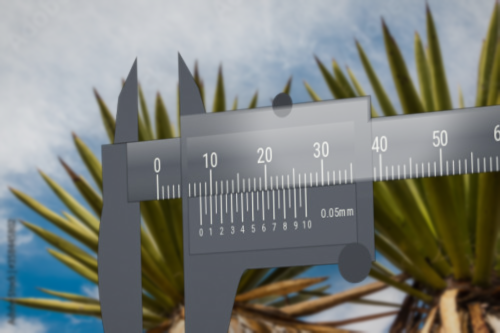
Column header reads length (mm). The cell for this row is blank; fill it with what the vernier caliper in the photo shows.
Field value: 8.0 mm
